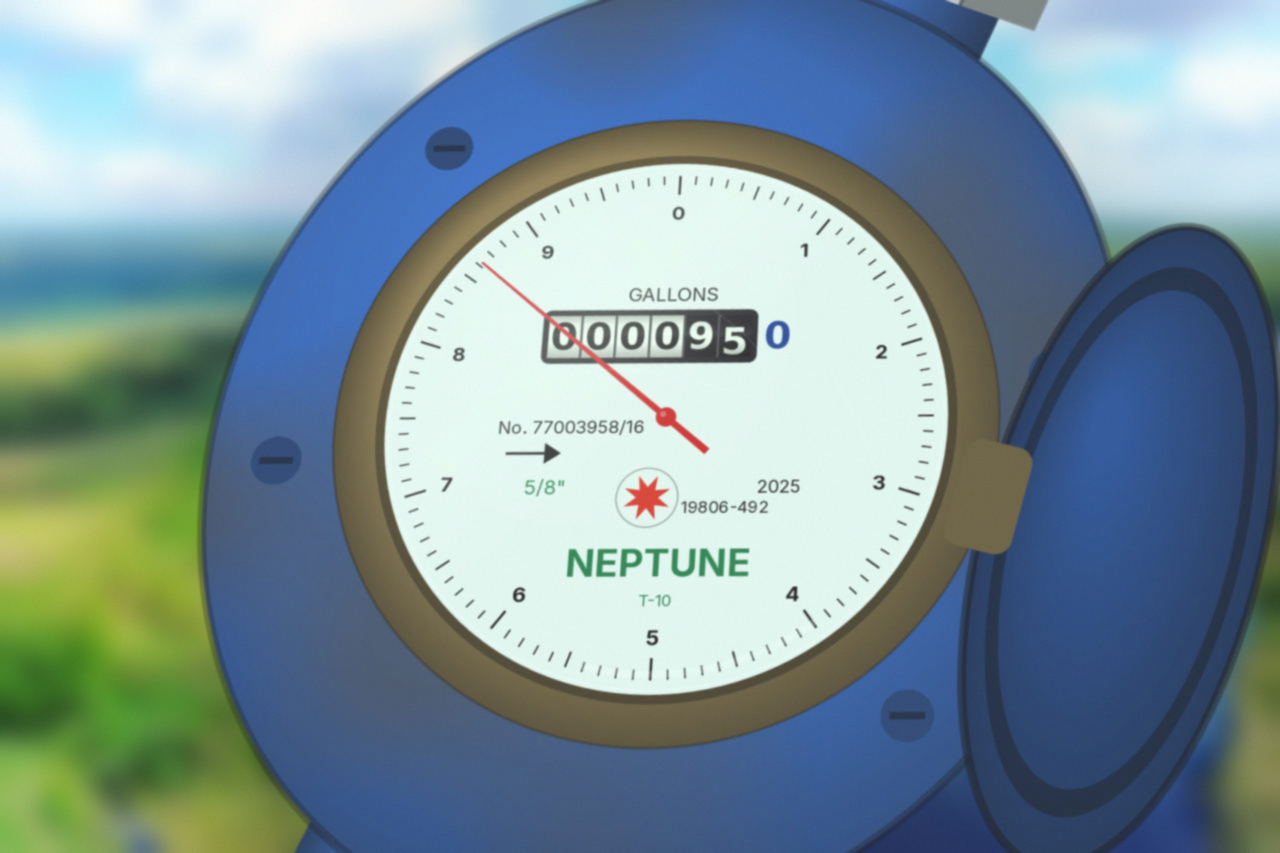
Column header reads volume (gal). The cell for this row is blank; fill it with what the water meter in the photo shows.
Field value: 948.6 gal
